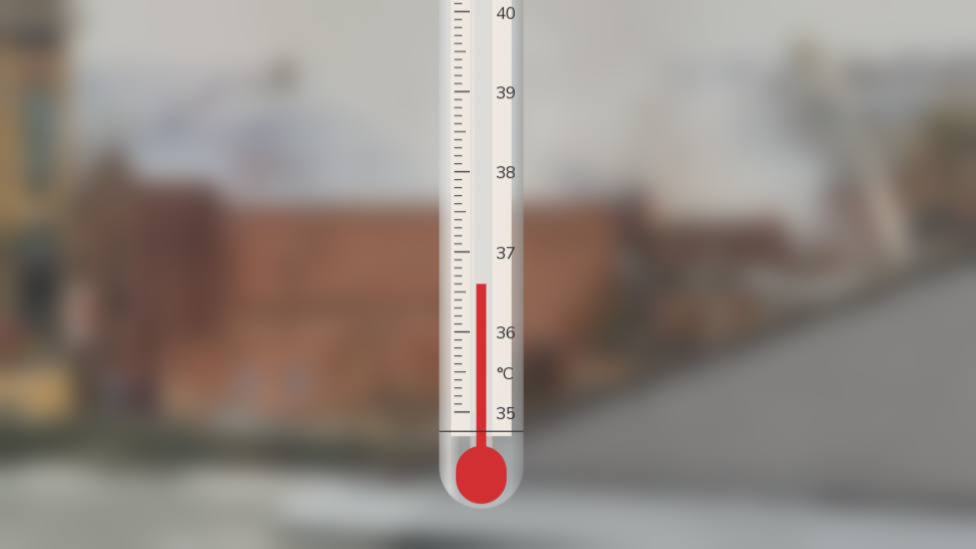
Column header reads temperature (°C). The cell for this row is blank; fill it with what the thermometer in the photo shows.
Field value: 36.6 °C
